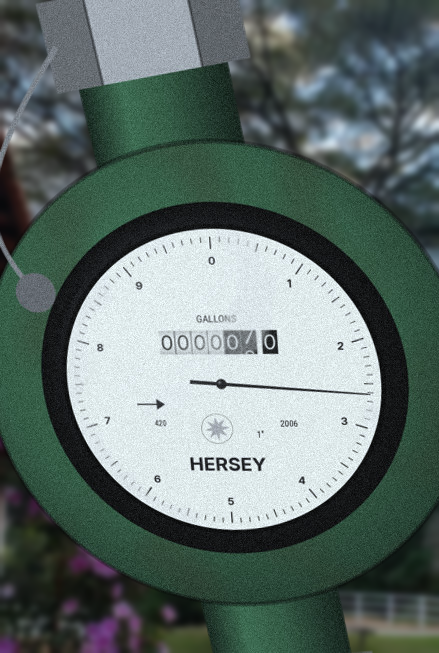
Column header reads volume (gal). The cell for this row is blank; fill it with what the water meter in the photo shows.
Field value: 72.6 gal
